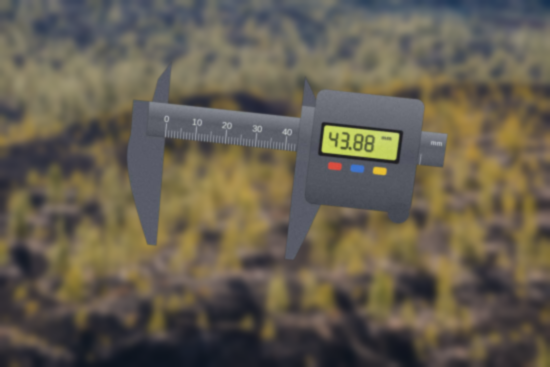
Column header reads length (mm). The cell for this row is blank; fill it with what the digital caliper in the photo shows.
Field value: 43.88 mm
